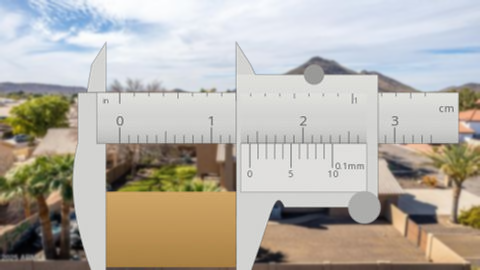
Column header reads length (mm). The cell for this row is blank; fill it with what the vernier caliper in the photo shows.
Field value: 14.2 mm
